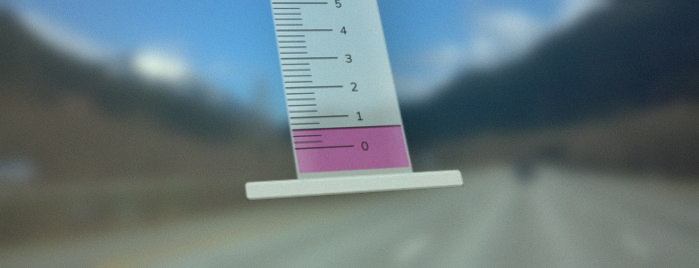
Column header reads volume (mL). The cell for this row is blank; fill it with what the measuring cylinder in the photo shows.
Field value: 0.6 mL
